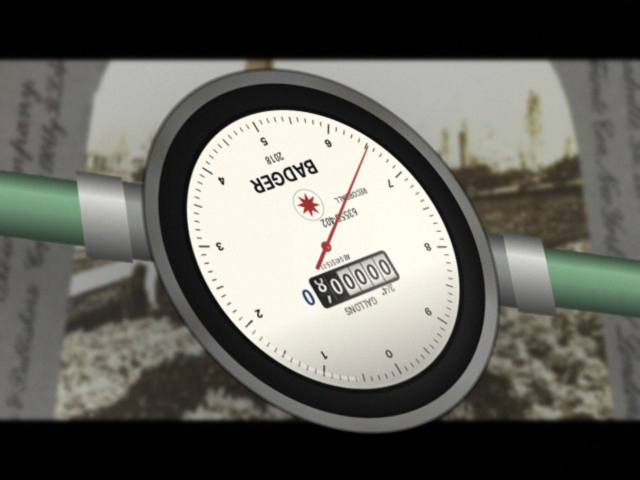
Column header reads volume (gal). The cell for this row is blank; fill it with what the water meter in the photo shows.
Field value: 76.5 gal
